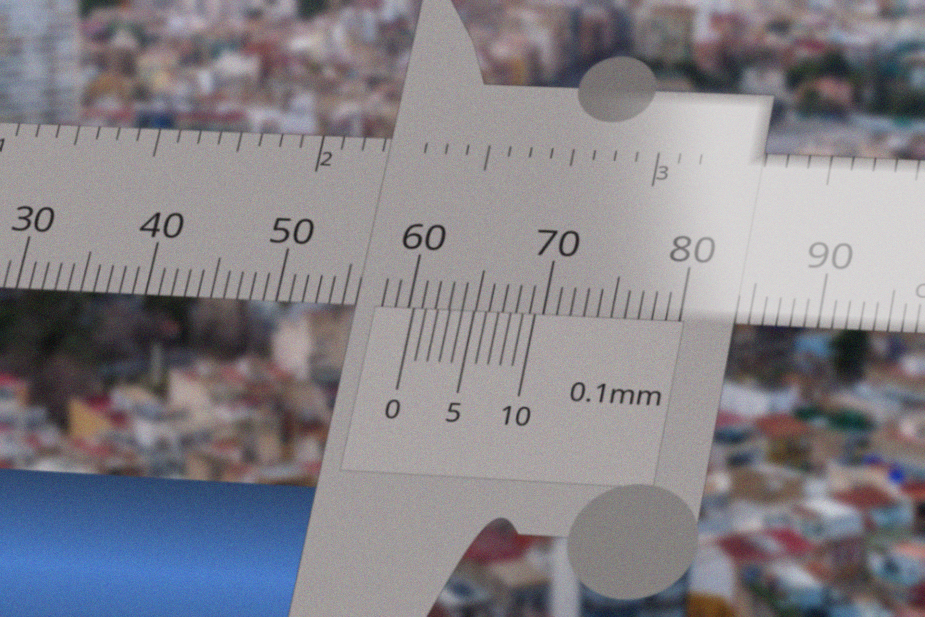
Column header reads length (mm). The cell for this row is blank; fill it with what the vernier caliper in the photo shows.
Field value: 60.4 mm
